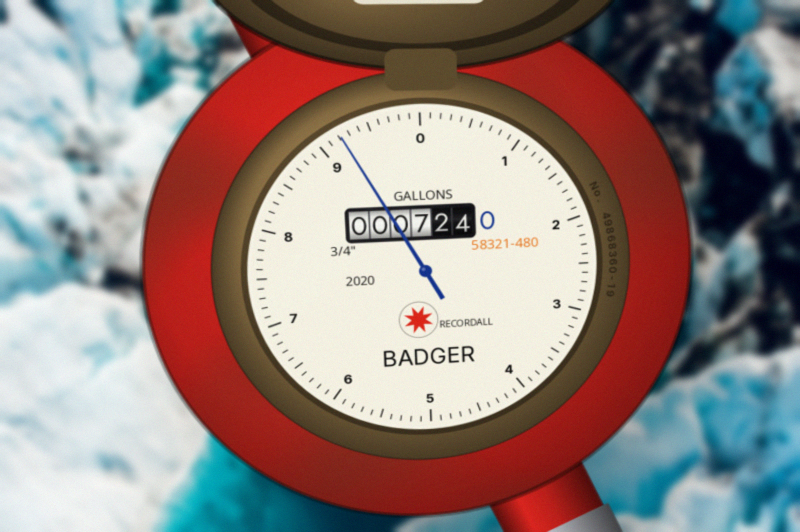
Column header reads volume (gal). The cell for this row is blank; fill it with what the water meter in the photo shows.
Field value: 7239.2 gal
